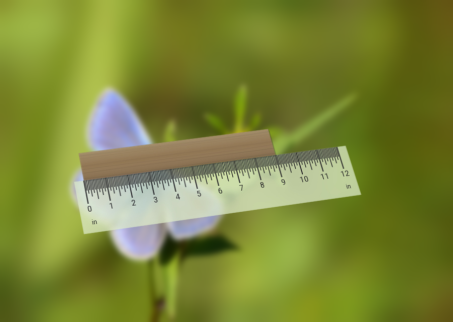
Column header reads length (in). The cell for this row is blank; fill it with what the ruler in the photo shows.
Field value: 9 in
